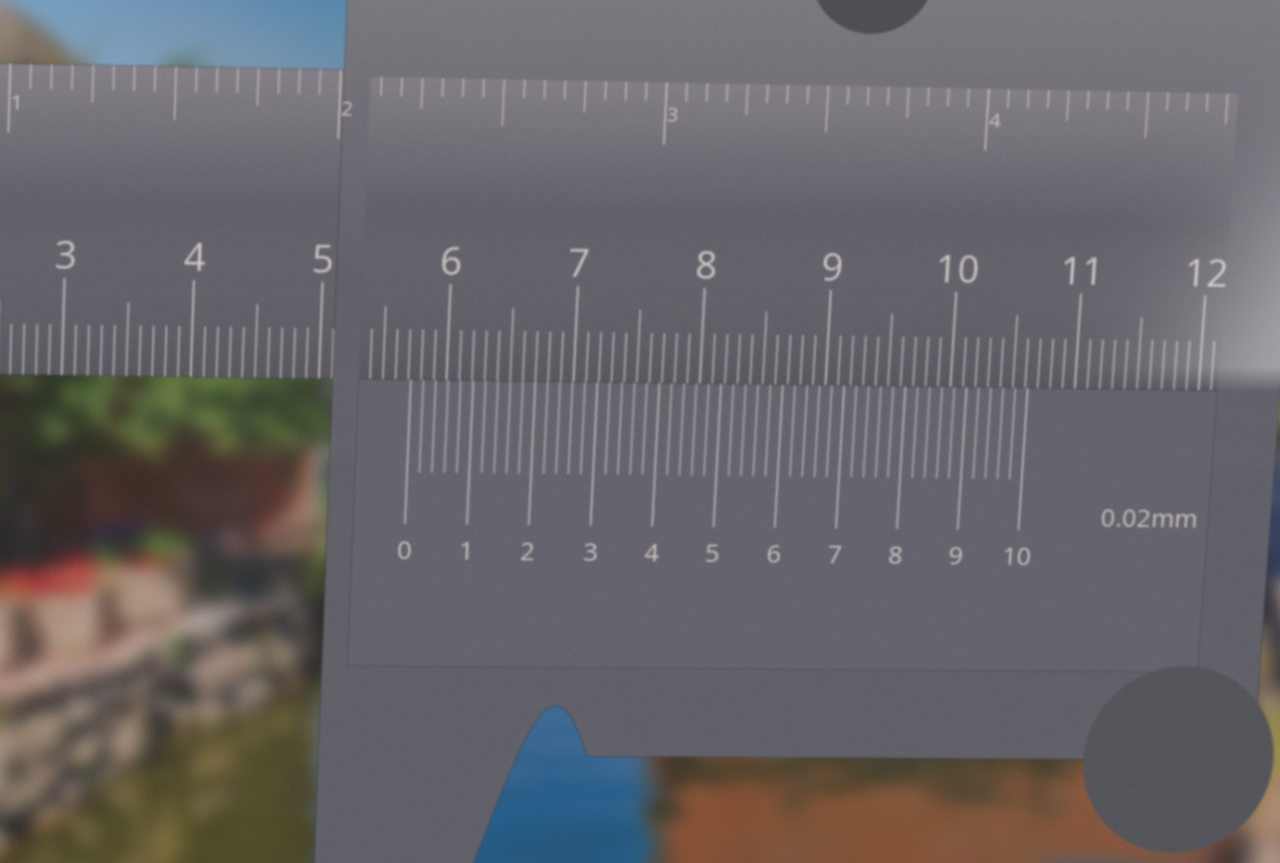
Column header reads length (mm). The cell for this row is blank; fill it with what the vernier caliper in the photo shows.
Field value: 57.2 mm
